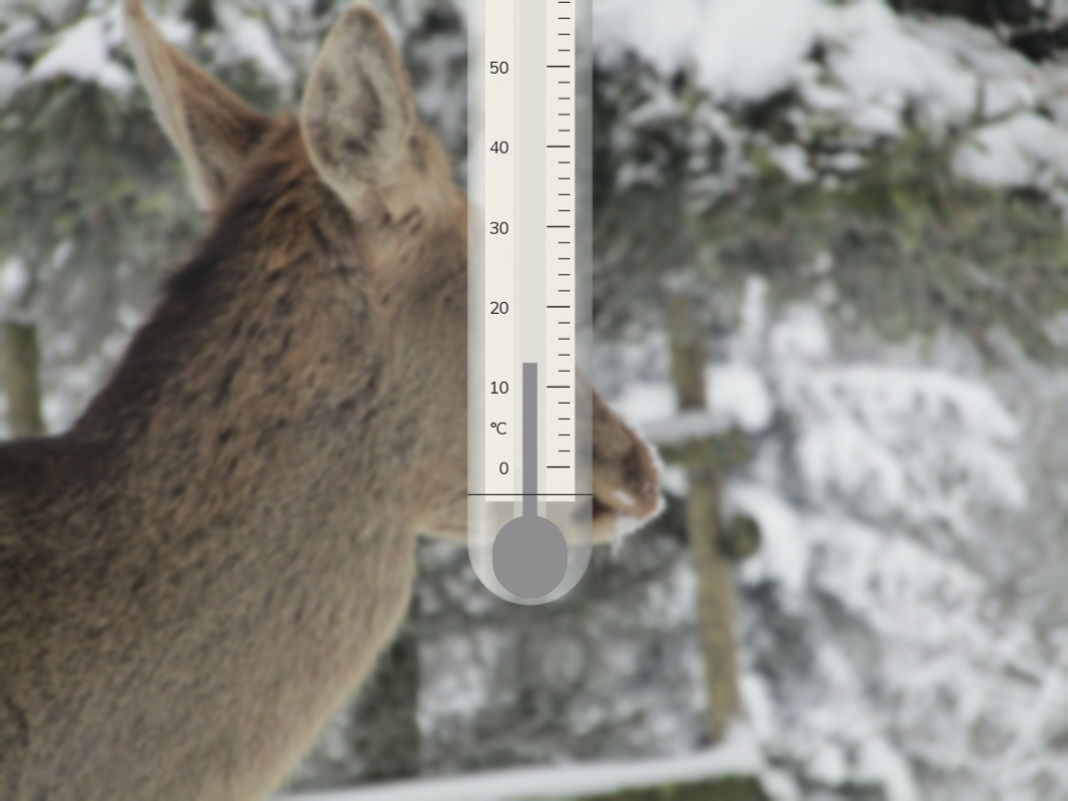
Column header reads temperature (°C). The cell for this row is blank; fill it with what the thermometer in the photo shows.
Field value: 13 °C
